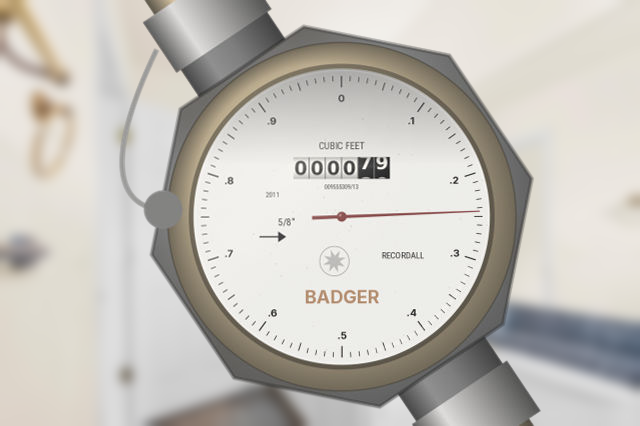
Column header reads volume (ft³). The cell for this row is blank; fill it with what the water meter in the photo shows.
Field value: 79.24 ft³
